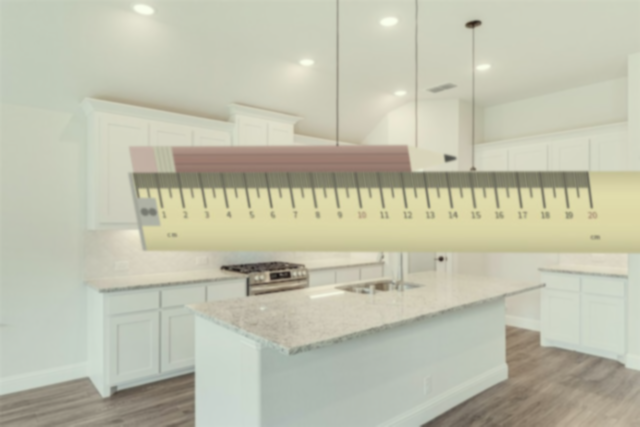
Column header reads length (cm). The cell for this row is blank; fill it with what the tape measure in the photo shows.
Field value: 14.5 cm
